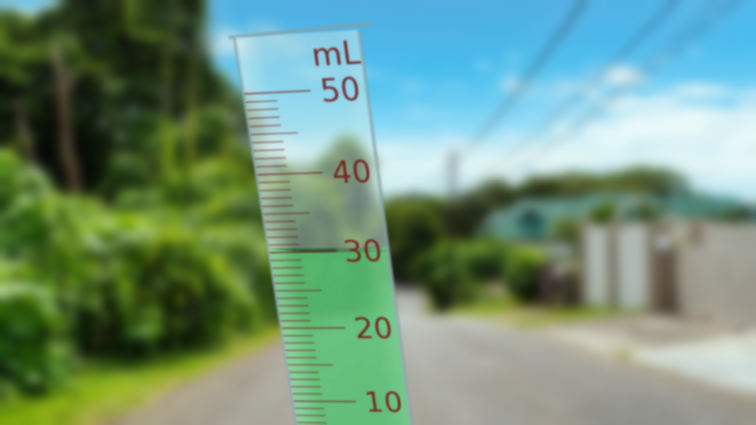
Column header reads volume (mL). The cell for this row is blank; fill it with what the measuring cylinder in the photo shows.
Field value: 30 mL
